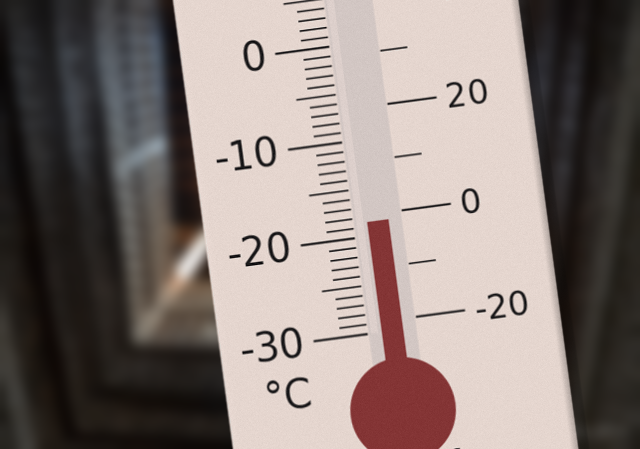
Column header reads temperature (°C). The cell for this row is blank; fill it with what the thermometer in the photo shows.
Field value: -18.5 °C
